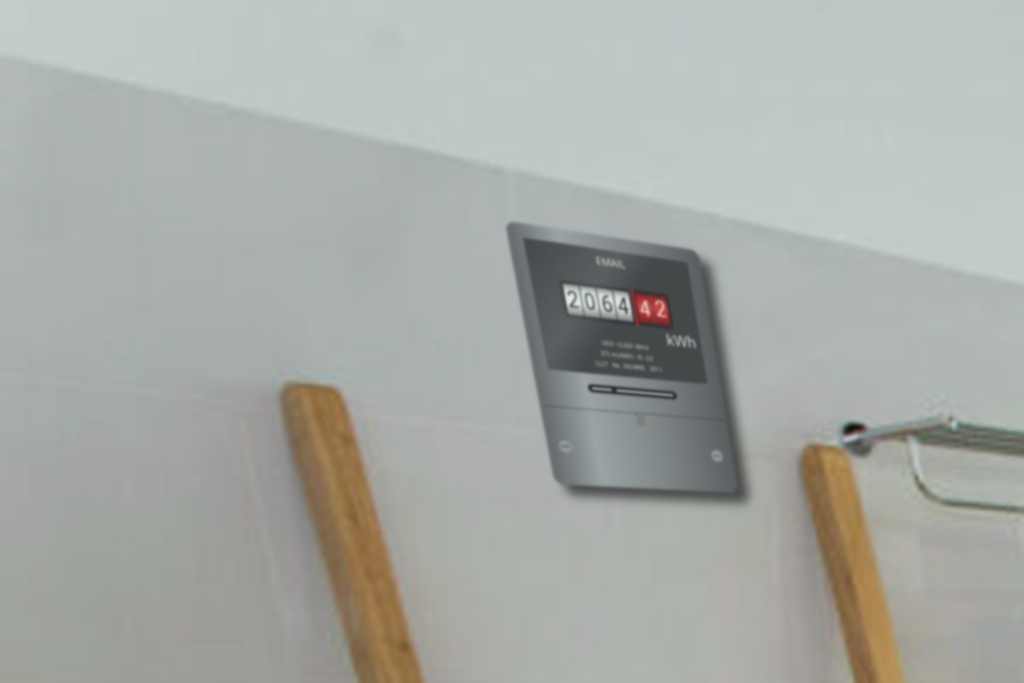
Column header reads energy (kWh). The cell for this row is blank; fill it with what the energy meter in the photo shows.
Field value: 2064.42 kWh
